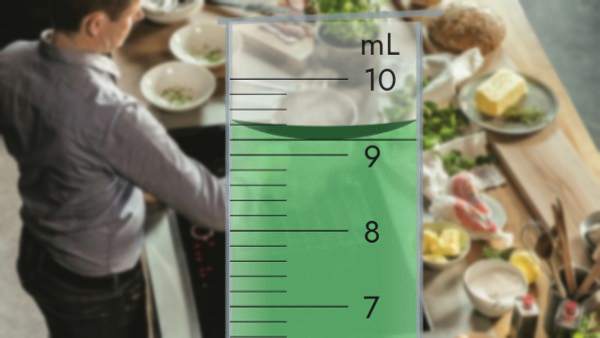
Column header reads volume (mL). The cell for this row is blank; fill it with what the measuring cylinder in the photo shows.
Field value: 9.2 mL
